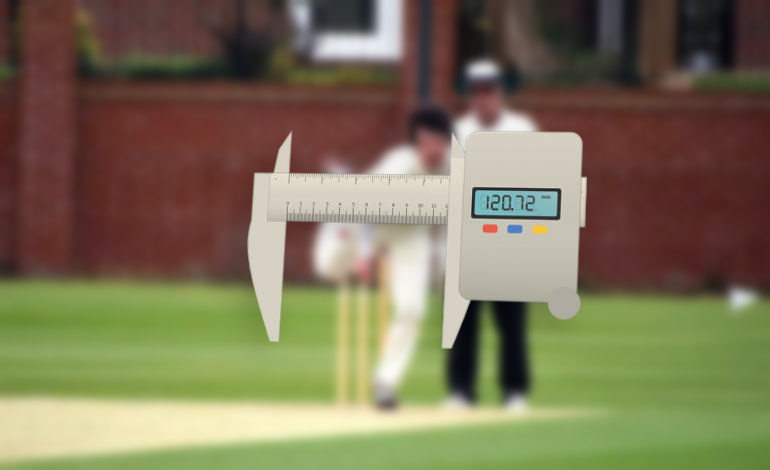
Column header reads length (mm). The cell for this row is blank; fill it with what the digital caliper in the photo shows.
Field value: 120.72 mm
